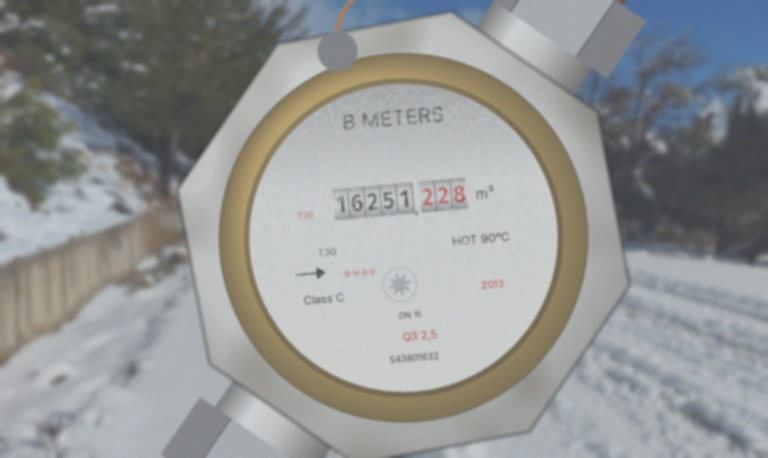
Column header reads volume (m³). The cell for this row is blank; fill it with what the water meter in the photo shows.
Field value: 16251.228 m³
